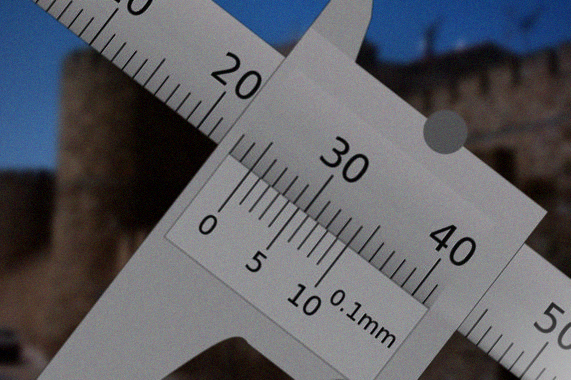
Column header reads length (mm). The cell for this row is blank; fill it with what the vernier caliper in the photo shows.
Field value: 25.0 mm
